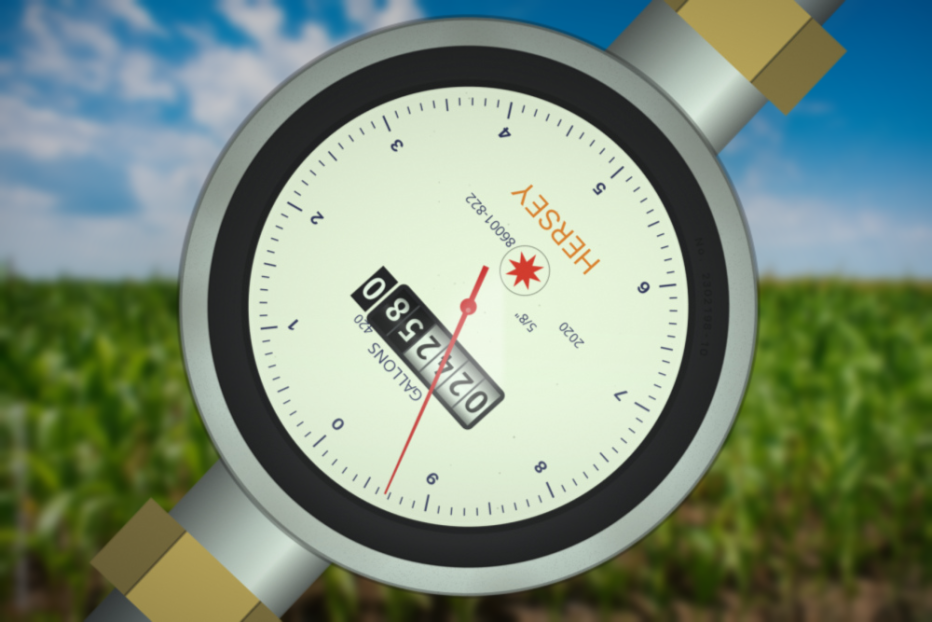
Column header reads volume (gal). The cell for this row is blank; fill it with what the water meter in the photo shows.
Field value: 242579.3 gal
